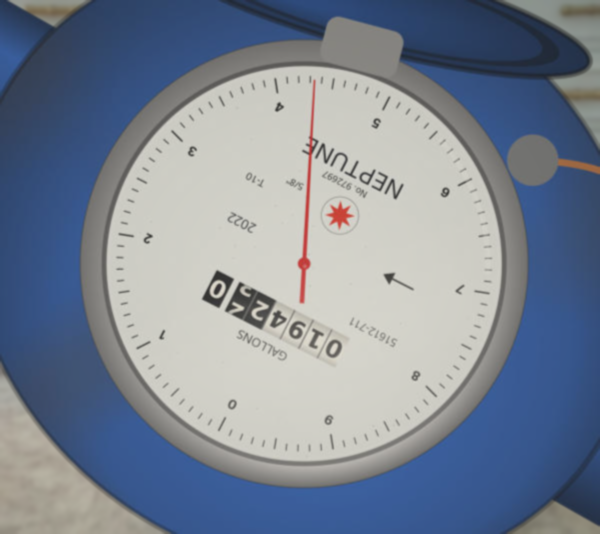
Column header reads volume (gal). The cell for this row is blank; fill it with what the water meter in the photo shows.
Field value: 194224.3 gal
